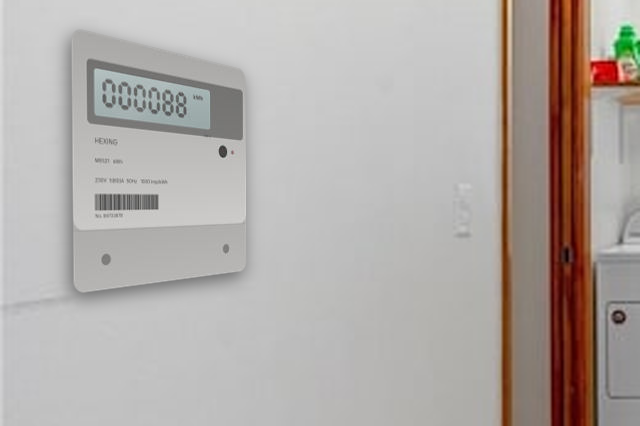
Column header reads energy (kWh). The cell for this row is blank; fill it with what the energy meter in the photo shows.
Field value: 88 kWh
